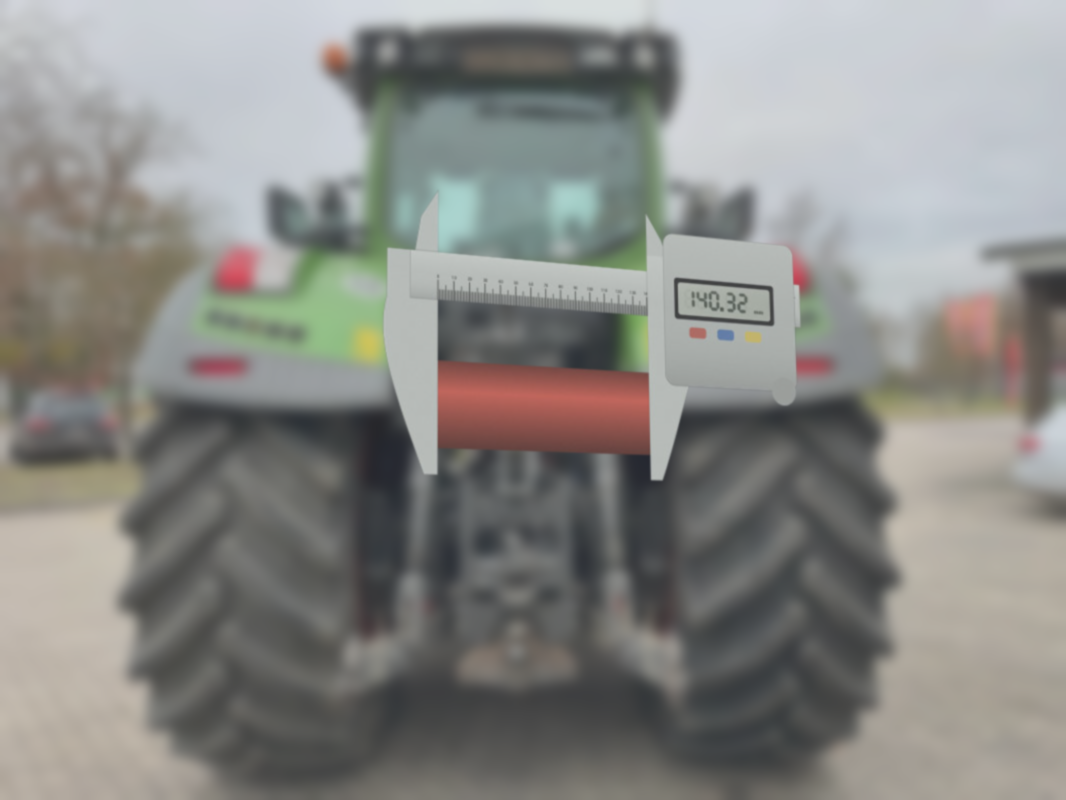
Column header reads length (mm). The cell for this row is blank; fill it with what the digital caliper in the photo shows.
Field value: 140.32 mm
